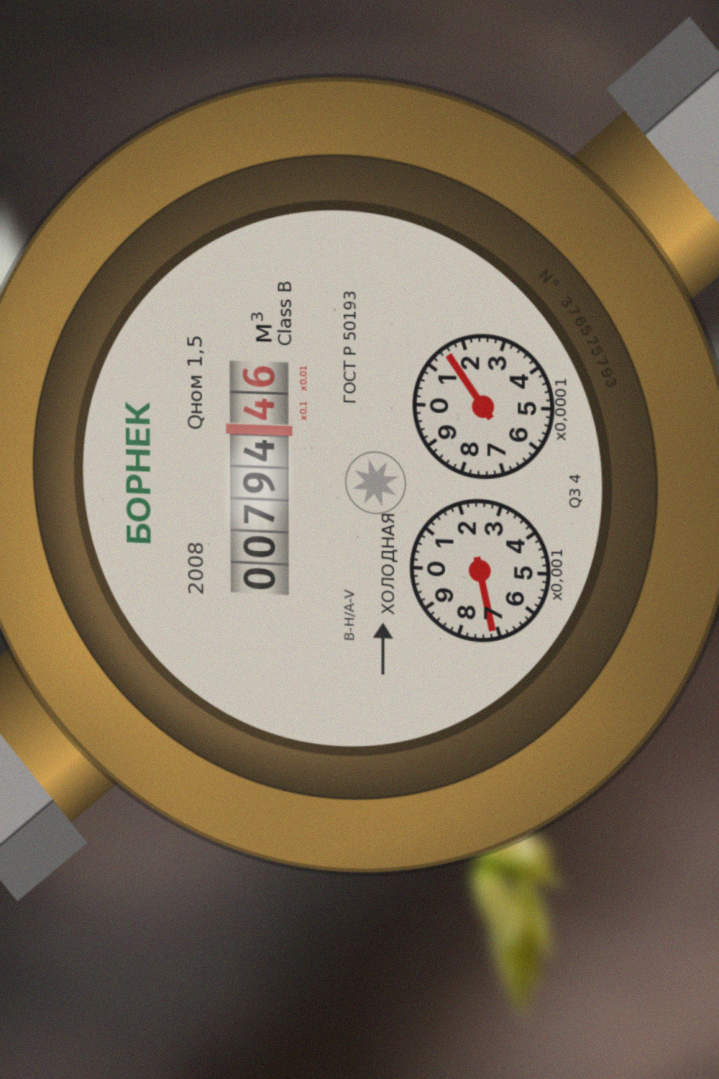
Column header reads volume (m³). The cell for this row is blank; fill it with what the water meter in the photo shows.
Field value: 794.4671 m³
